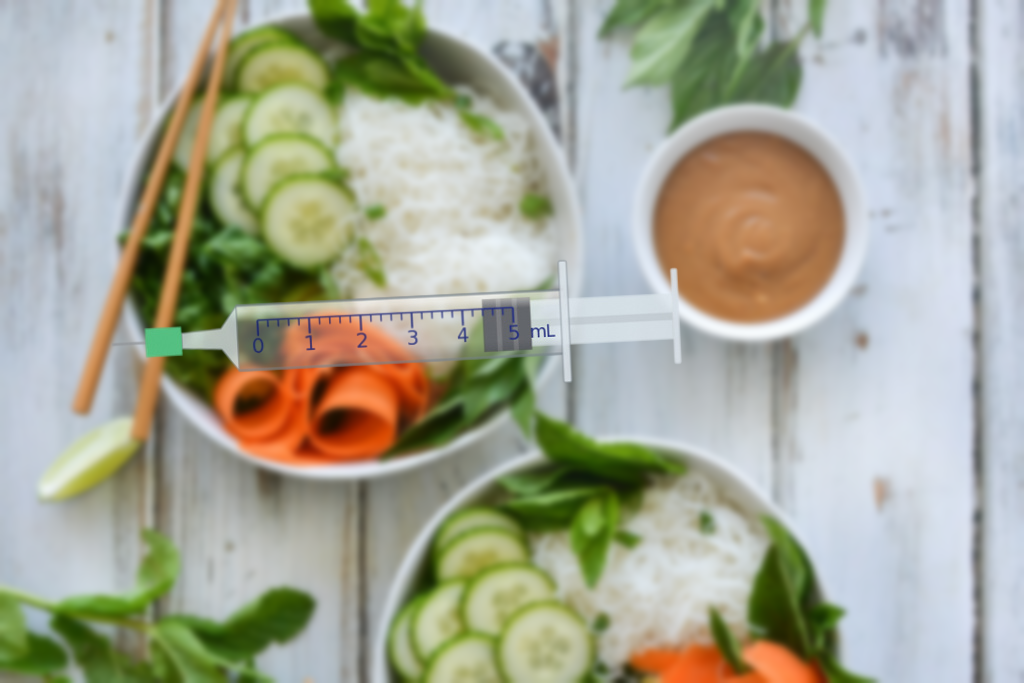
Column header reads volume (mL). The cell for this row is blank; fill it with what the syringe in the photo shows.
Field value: 4.4 mL
